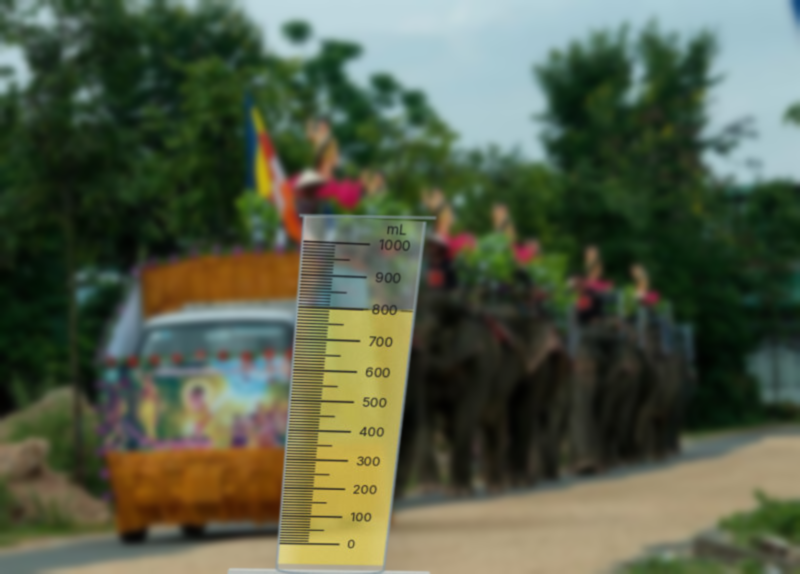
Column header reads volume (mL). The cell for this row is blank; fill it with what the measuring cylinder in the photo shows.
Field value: 800 mL
